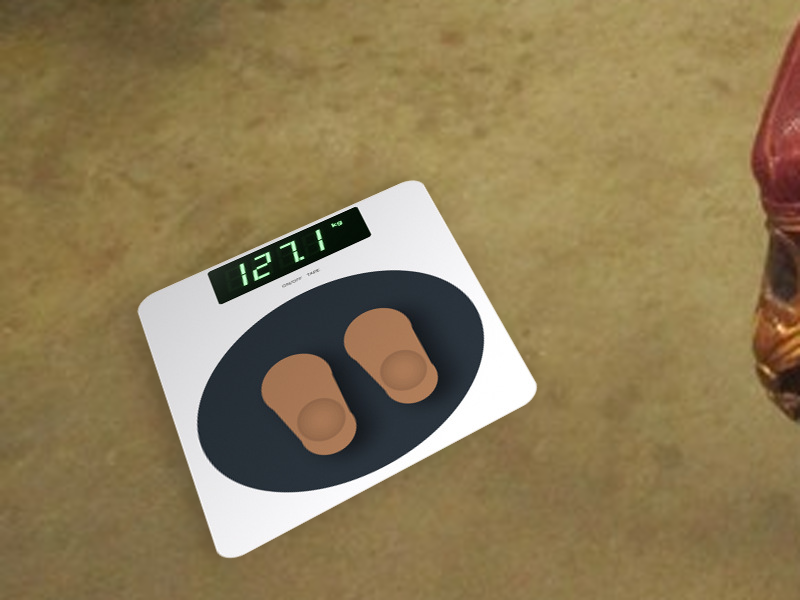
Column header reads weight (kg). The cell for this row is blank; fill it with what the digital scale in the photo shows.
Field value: 127.1 kg
